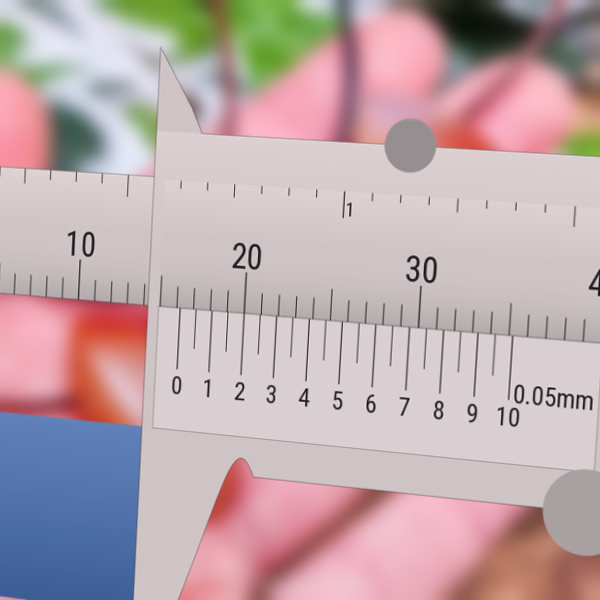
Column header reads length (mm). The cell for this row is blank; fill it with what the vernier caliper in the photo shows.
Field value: 16.2 mm
